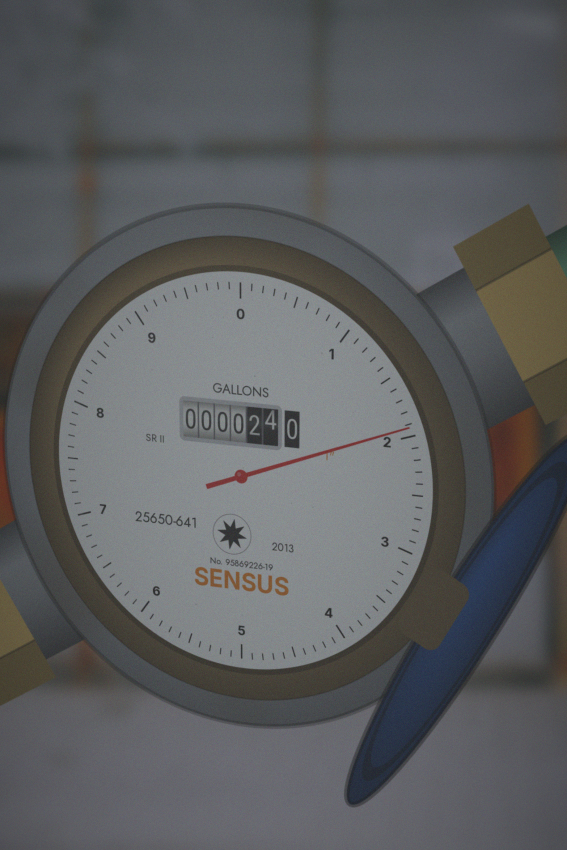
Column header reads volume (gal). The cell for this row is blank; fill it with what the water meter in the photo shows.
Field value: 241.9 gal
